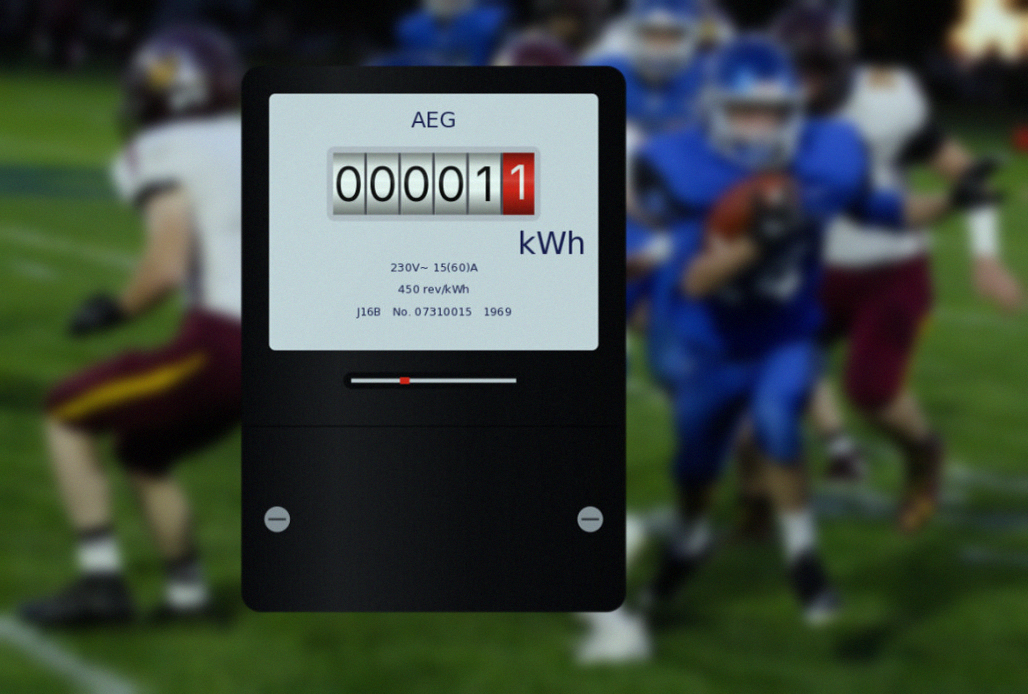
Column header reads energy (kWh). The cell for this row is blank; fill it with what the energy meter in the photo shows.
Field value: 1.1 kWh
